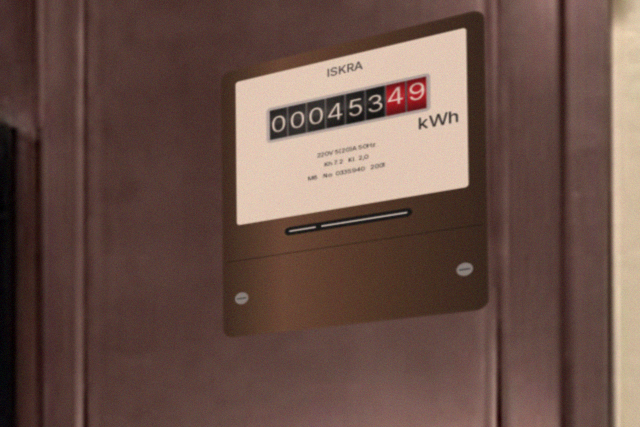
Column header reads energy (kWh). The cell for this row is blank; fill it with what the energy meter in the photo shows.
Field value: 453.49 kWh
